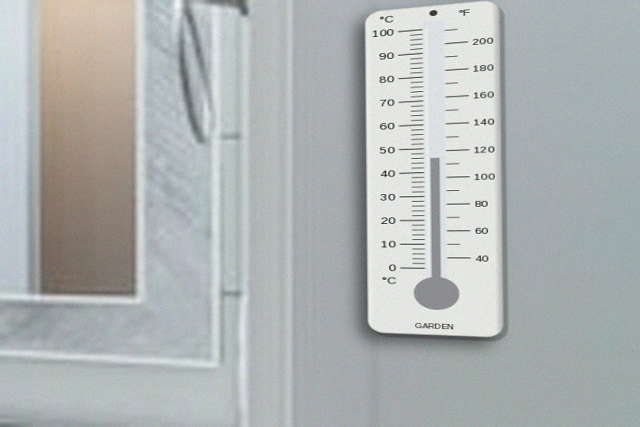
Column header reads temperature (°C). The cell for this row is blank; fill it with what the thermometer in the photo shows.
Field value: 46 °C
